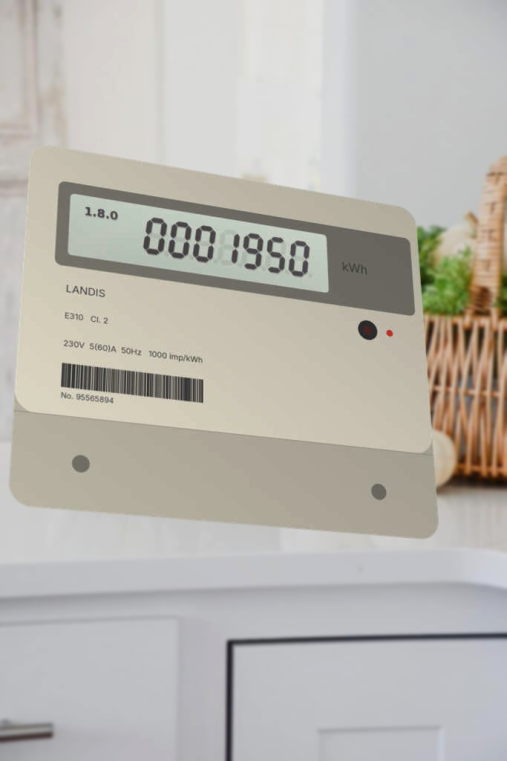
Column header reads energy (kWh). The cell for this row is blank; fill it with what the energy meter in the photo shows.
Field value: 1950 kWh
